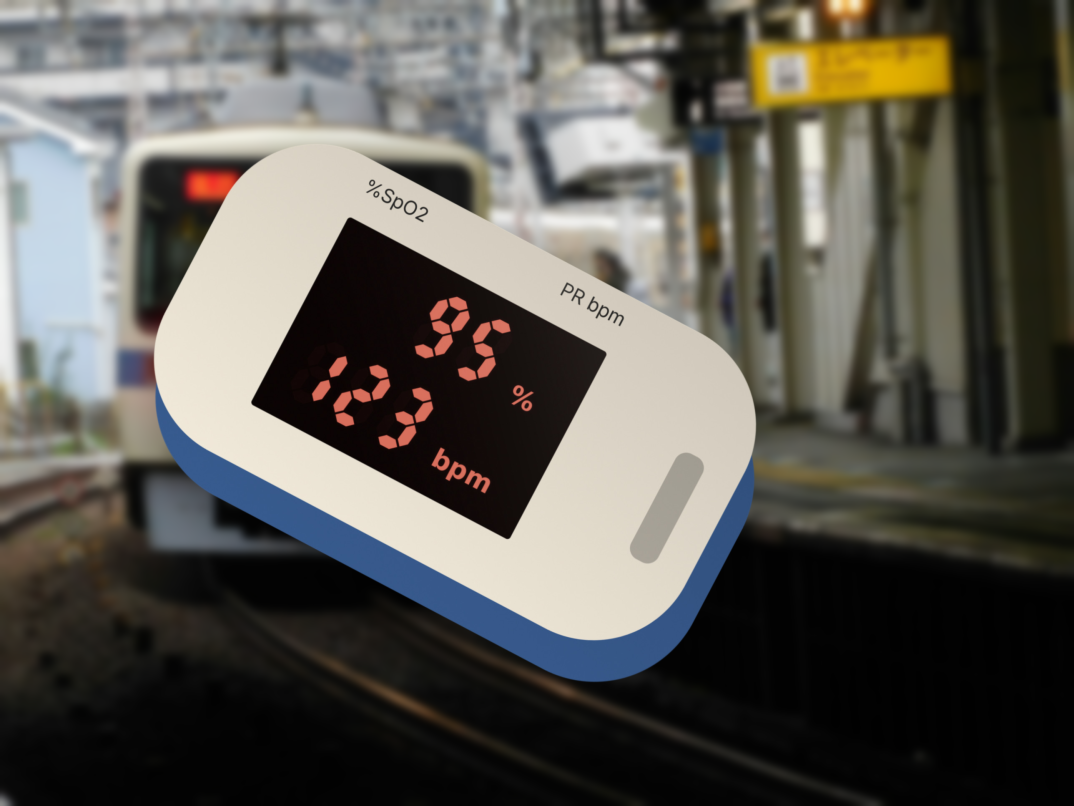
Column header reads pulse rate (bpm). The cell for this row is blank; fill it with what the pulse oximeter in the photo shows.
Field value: 123 bpm
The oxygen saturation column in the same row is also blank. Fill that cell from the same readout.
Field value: 95 %
